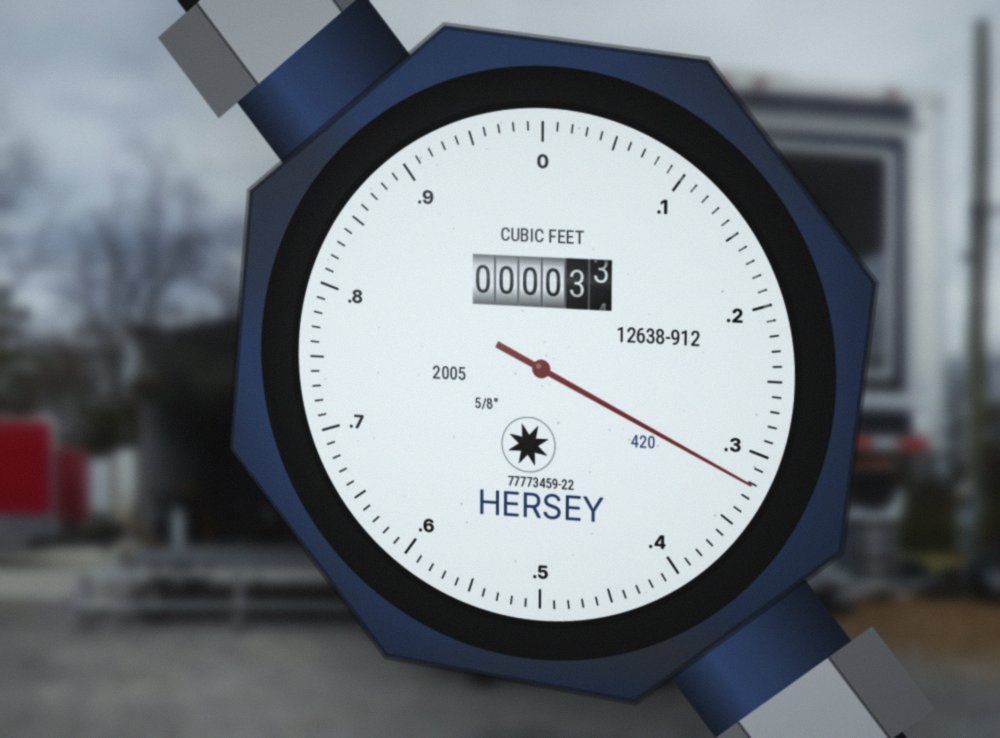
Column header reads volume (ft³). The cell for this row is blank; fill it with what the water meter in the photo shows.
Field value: 33.32 ft³
